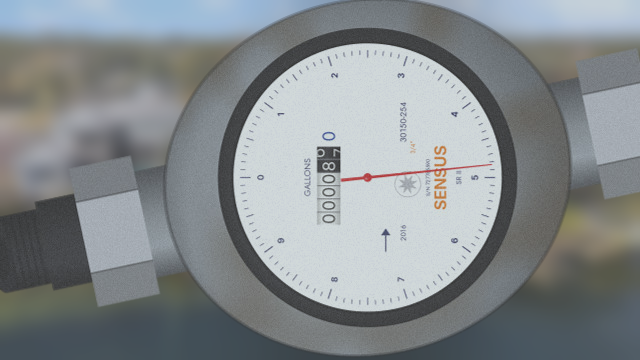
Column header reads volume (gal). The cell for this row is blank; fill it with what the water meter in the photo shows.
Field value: 864.8 gal
